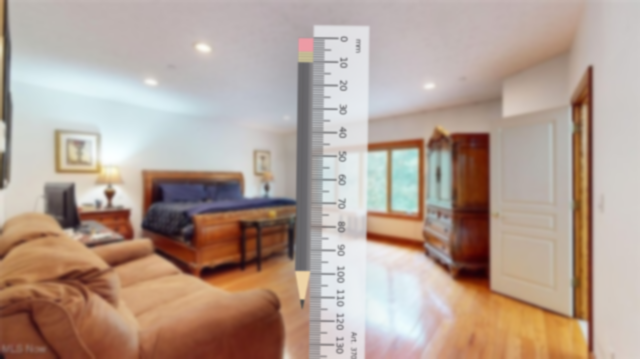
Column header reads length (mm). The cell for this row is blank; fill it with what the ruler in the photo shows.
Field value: 115 mm
